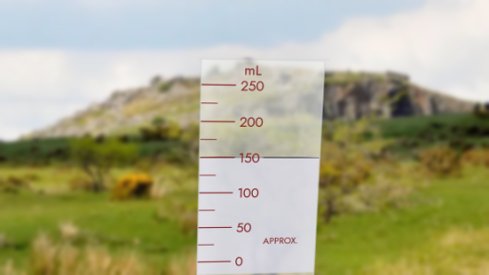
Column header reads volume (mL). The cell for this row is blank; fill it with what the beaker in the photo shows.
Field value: 150 mL
